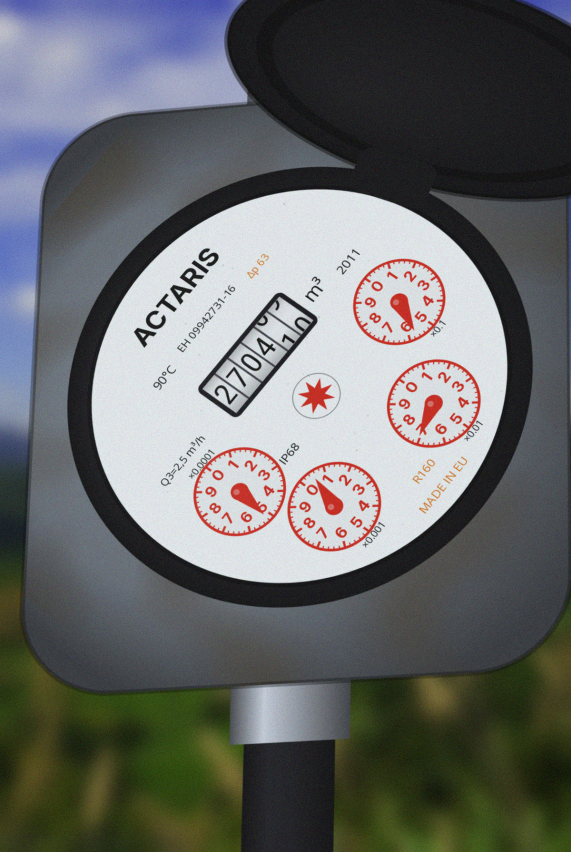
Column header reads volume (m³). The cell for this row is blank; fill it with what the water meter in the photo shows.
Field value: 270409.5705 m³
